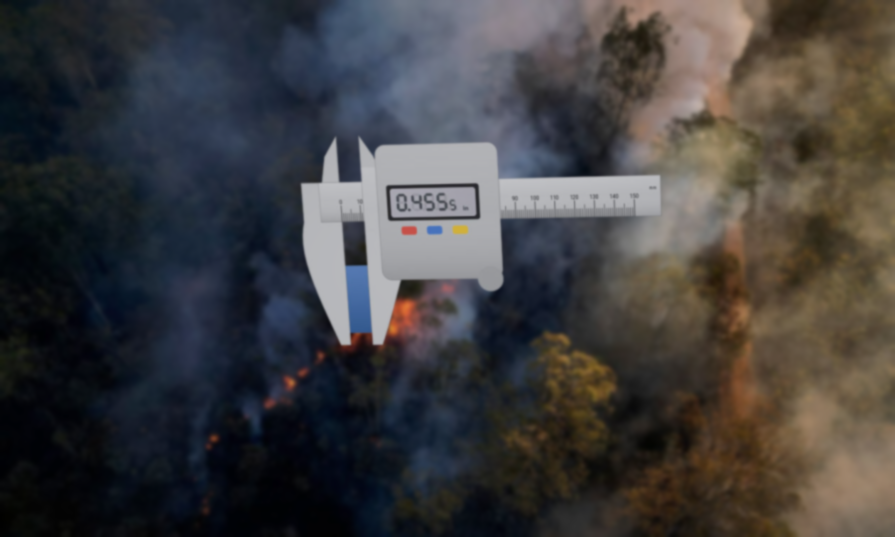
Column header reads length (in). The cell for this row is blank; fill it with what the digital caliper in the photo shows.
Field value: 0.4555 in
